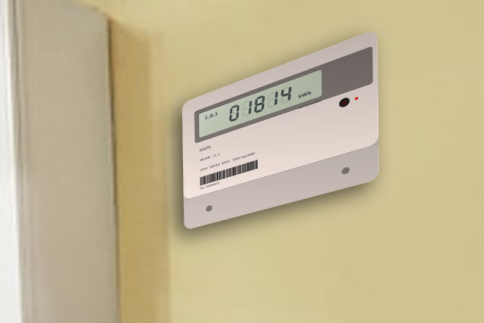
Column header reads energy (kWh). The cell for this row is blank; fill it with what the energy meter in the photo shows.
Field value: 1814 kWh
